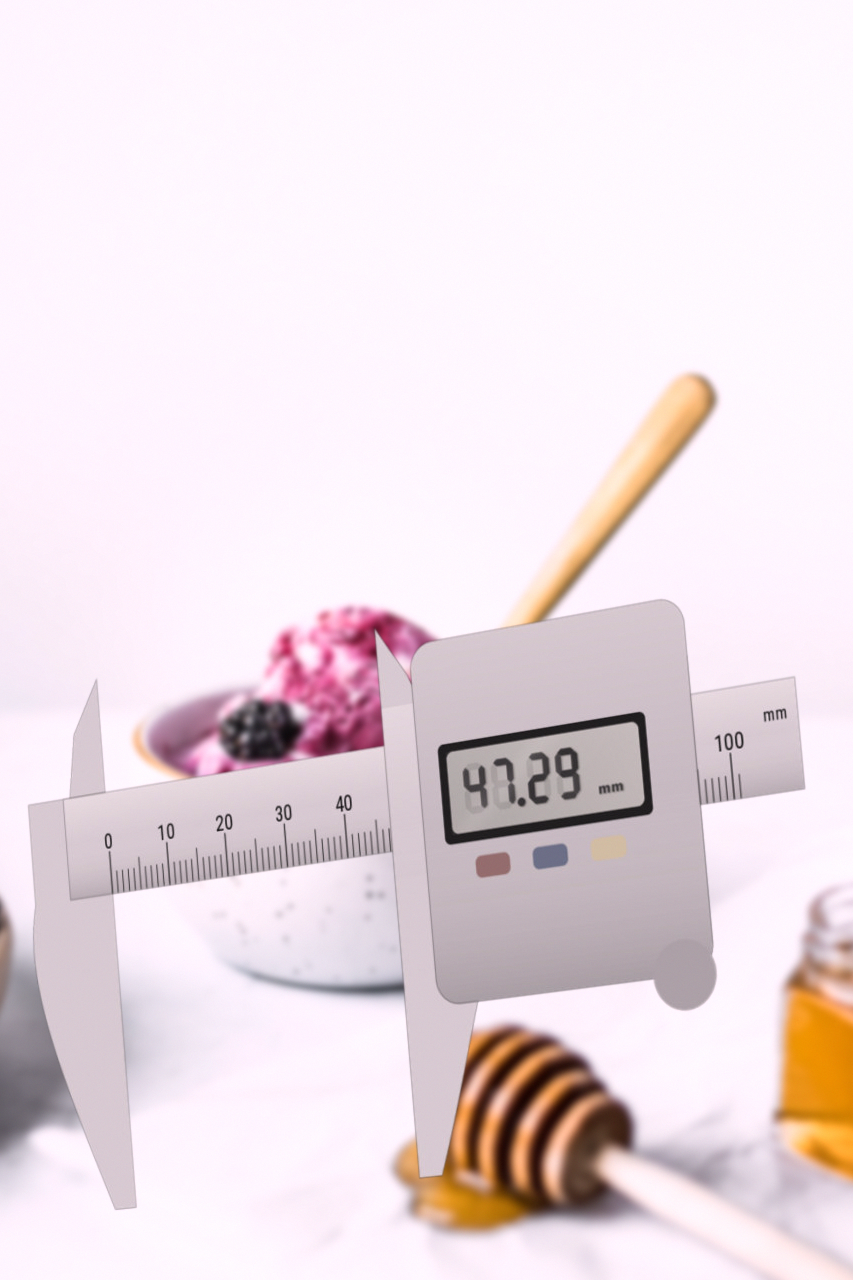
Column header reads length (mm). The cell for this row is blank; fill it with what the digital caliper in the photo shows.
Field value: 47.29 mm
